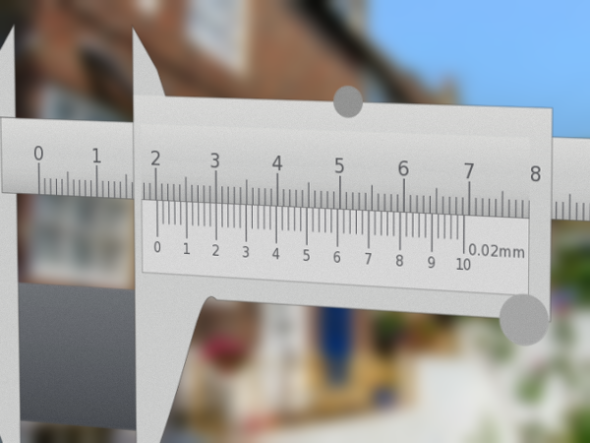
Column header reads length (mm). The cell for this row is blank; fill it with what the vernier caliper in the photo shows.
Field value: 20.2 mm
